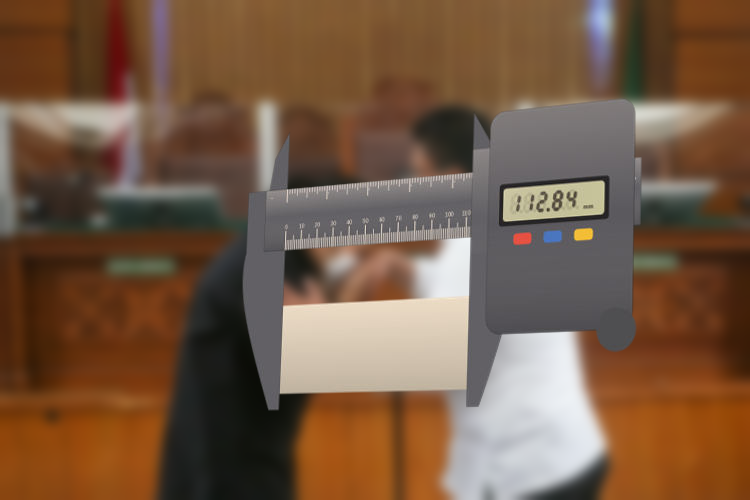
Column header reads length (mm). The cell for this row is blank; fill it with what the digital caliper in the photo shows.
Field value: 112.84 mm
